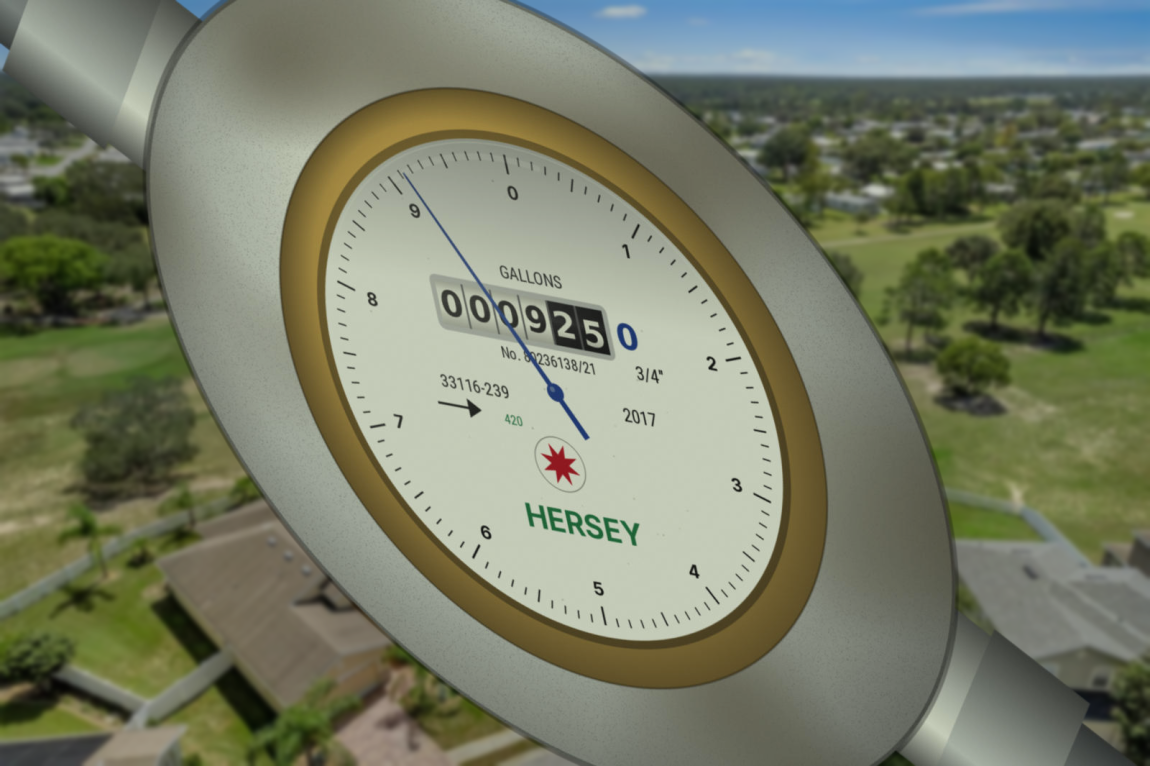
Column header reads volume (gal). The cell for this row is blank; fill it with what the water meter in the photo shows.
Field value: 9249.1 gal
